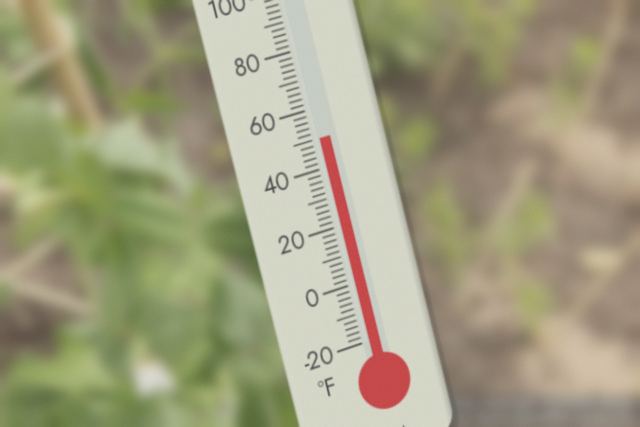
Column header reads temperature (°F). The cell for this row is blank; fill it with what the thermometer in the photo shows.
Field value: 50 °F
